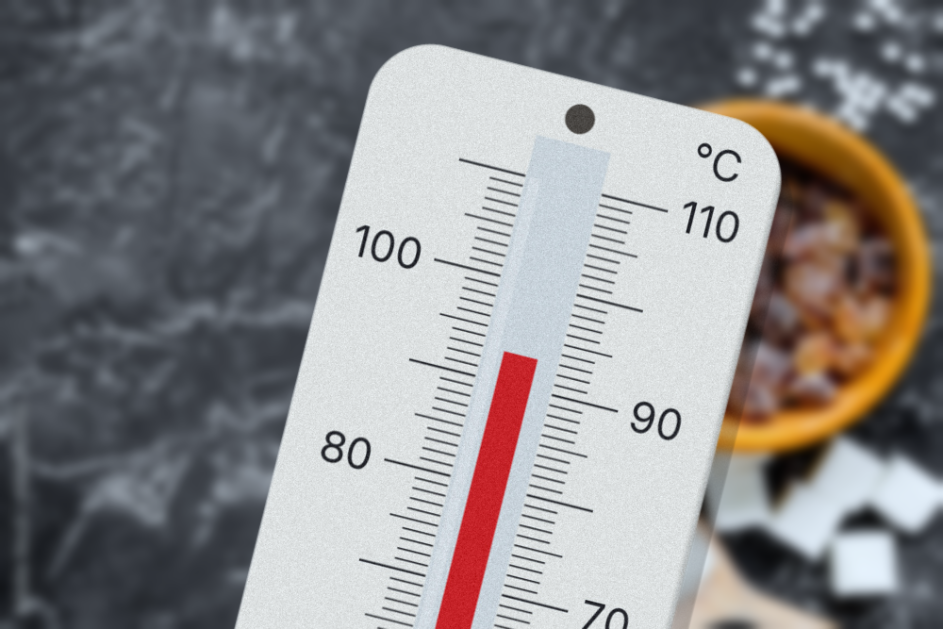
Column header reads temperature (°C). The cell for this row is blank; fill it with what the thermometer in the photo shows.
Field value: 93 °C
